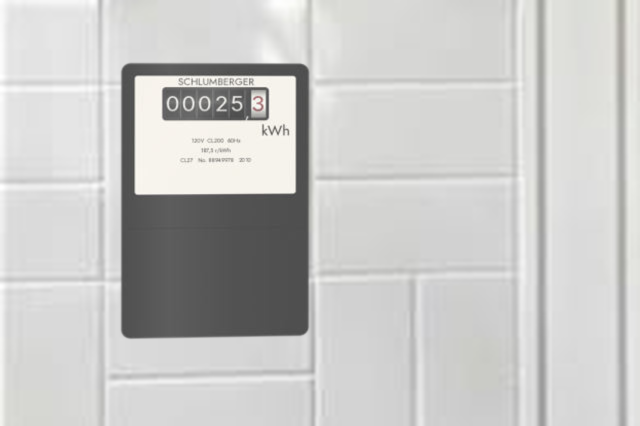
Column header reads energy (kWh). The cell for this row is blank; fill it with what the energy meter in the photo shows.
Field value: 25.3 kWh
